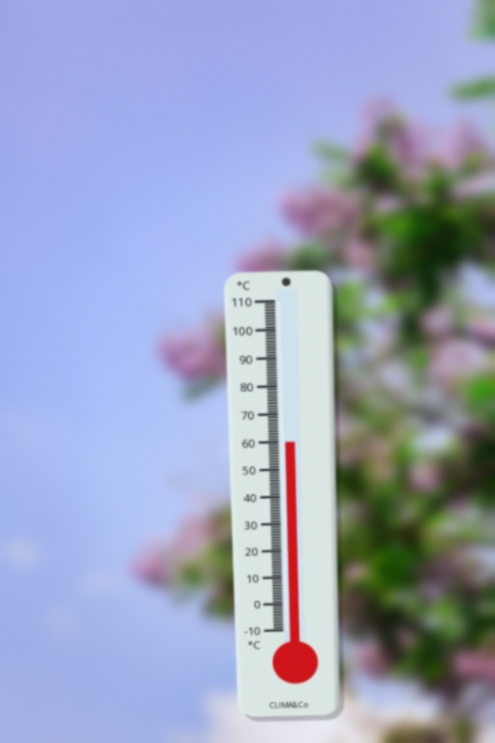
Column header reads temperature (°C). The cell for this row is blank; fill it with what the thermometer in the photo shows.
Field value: 60 °C
